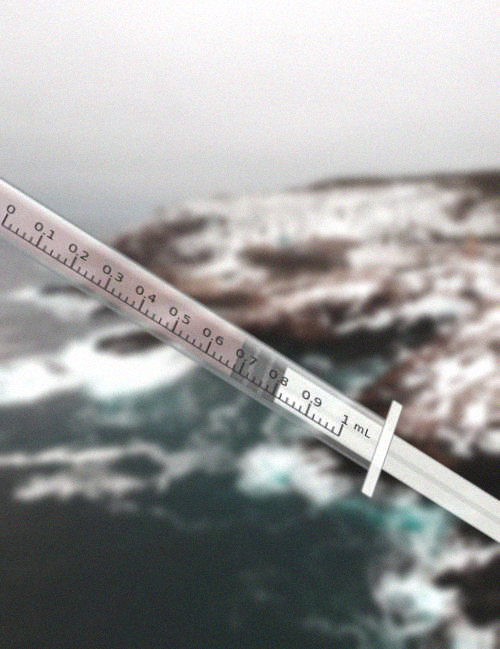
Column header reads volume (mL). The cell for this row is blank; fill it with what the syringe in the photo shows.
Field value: 0.68 mL
